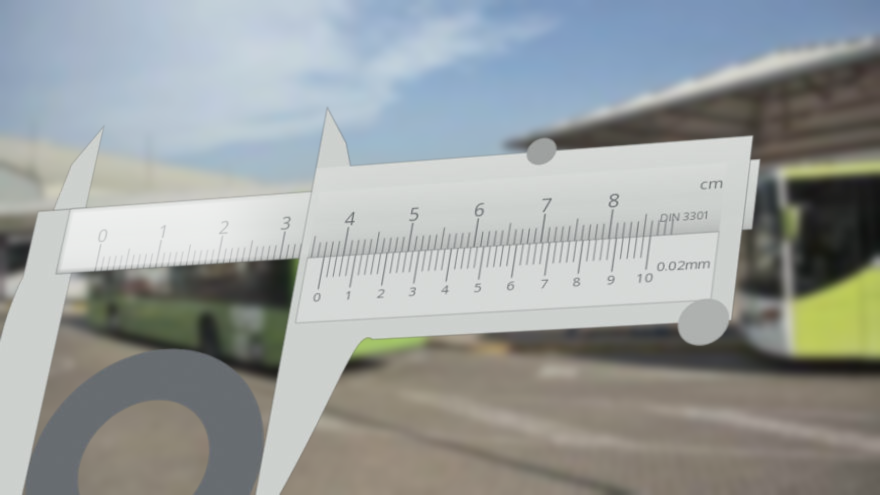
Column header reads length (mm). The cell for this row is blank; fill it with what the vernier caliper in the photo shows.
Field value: 37.0 mm
